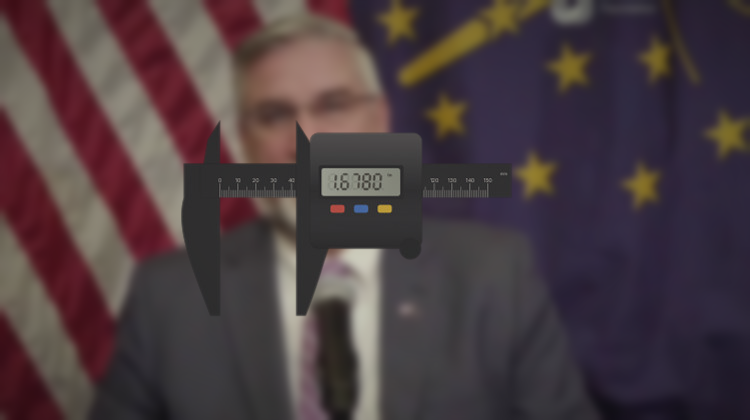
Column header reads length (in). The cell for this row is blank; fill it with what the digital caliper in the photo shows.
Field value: 1.6780 in
